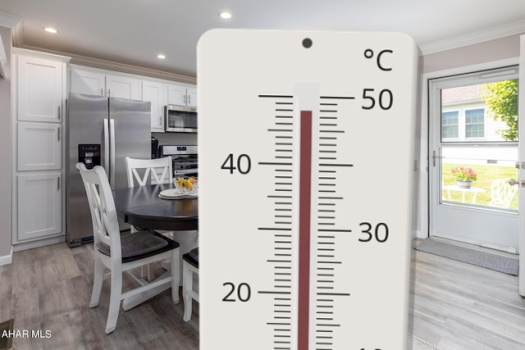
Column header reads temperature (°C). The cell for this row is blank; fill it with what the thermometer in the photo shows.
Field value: 48 °C
